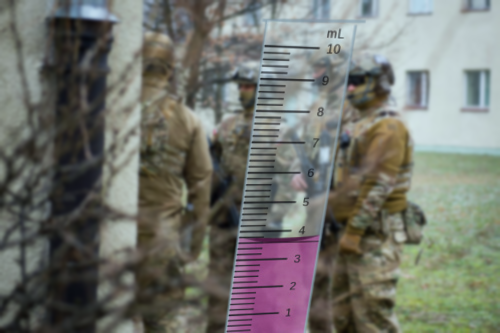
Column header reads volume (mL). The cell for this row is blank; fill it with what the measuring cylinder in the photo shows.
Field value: 3.6 mL
